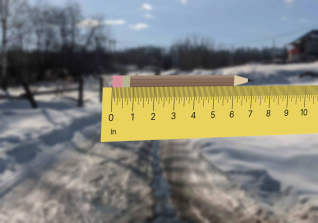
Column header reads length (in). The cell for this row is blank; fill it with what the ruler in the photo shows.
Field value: 7 in
